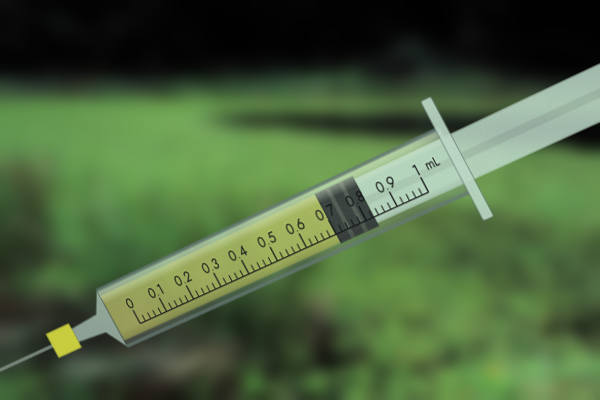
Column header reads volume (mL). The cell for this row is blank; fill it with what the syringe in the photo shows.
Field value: 0.7 mL
